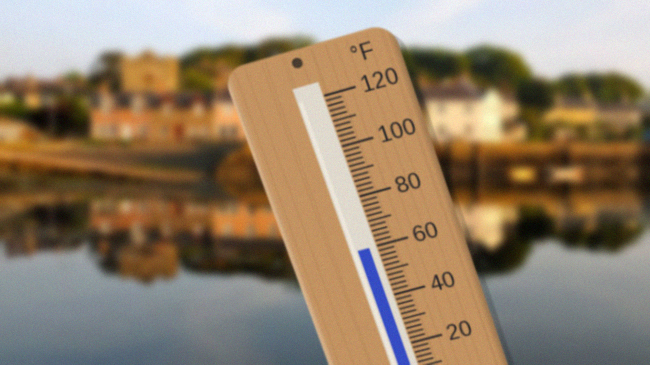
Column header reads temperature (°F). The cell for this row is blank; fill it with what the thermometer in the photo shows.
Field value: 60 °F
